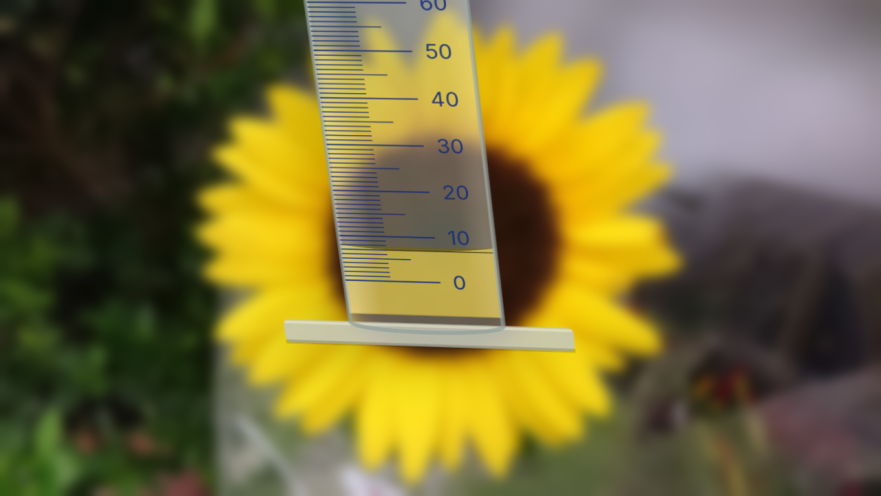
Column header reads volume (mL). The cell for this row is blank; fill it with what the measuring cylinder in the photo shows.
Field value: 7 mL
